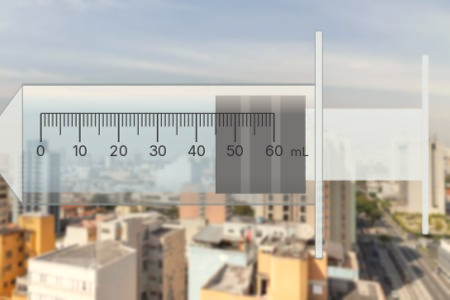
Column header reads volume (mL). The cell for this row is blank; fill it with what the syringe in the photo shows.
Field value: 45 mL
